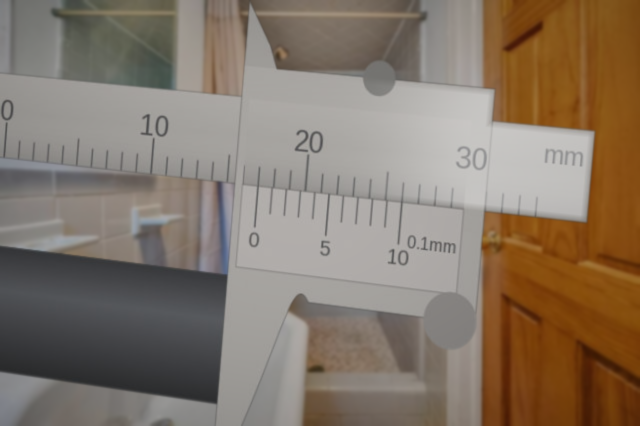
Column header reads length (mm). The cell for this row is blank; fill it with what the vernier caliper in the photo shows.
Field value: 17.0 mm
